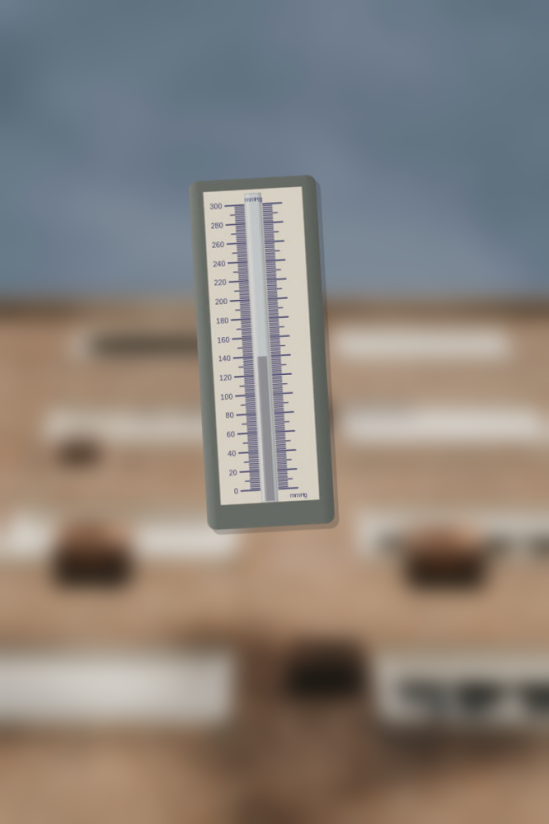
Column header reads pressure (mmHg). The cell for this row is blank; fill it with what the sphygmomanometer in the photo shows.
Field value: 140 mmHg
